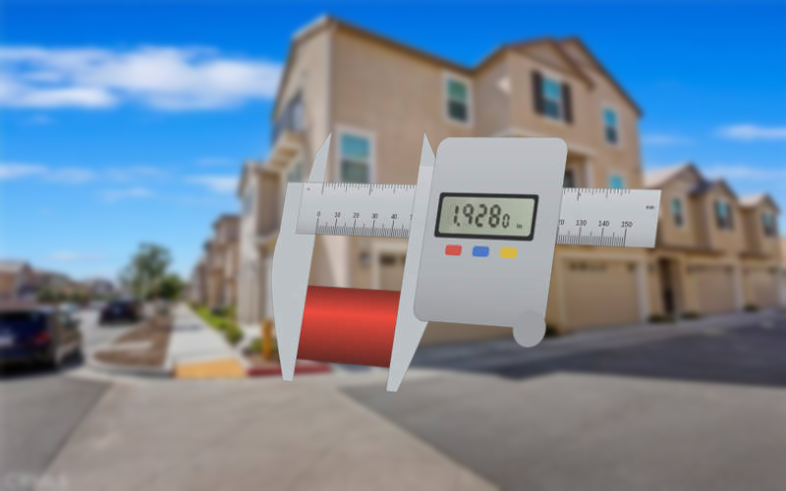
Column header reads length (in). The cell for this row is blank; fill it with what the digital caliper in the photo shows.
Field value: 1.9280 in
